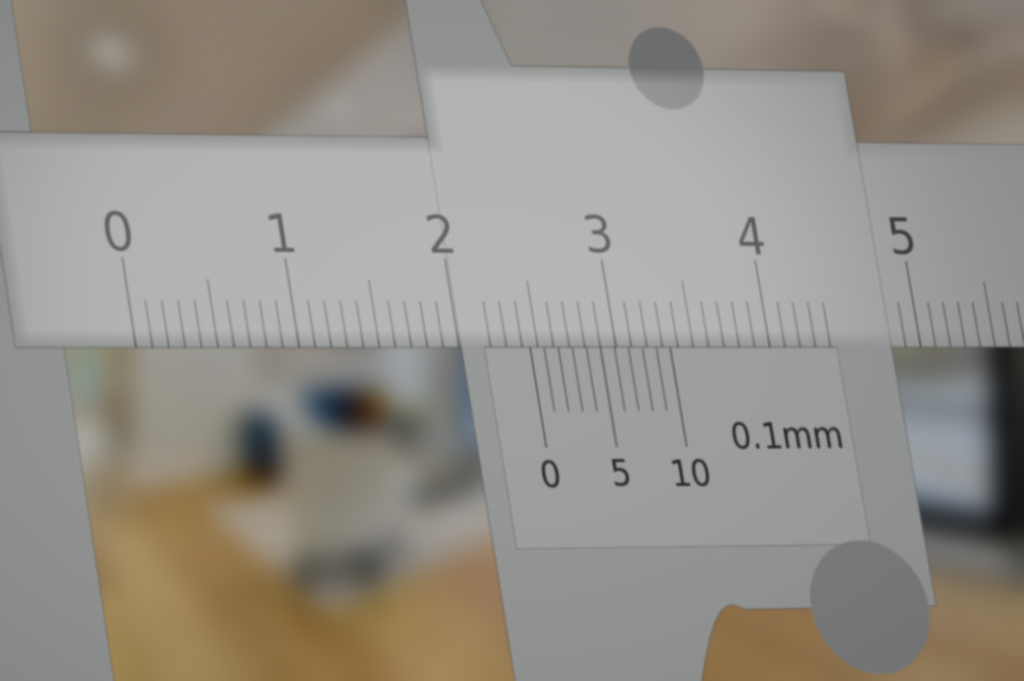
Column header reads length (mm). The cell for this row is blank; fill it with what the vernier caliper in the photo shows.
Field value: 24.5 mm
